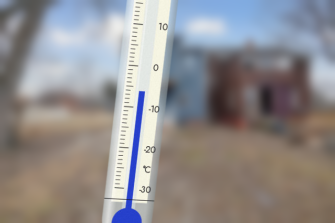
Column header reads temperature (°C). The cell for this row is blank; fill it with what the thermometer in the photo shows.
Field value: -6 °C
